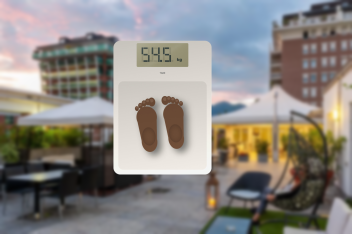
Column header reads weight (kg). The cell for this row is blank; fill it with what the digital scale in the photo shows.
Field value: 54.5 kg
